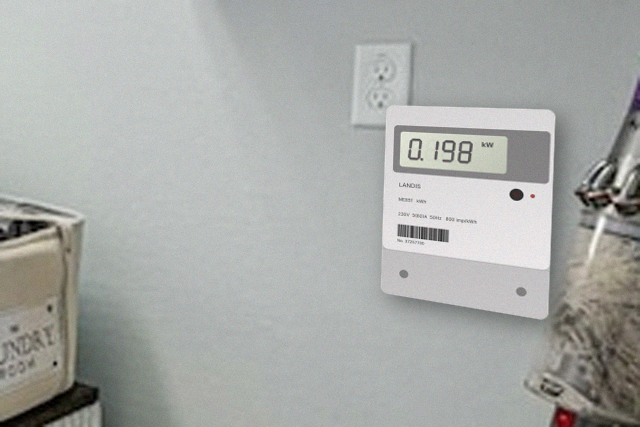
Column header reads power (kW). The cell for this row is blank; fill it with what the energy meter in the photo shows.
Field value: 0.198 kW
